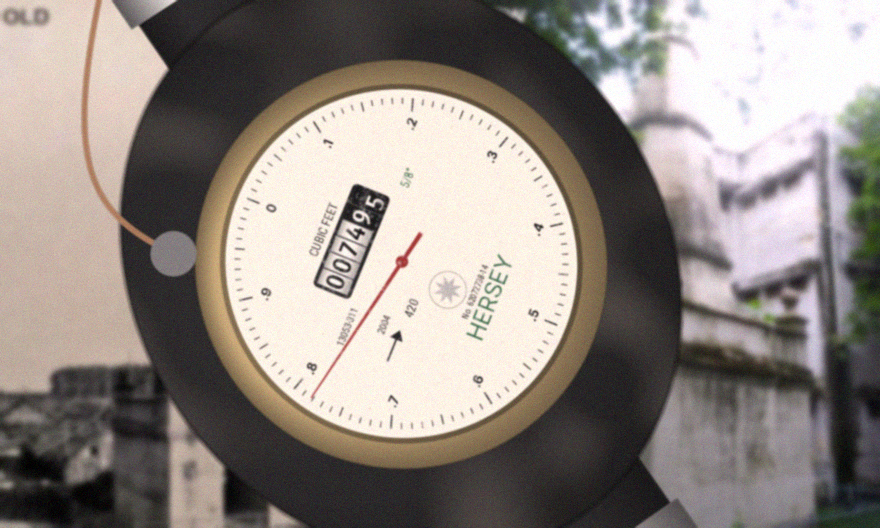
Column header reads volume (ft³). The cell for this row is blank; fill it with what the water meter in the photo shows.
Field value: 7494.78 ft³
